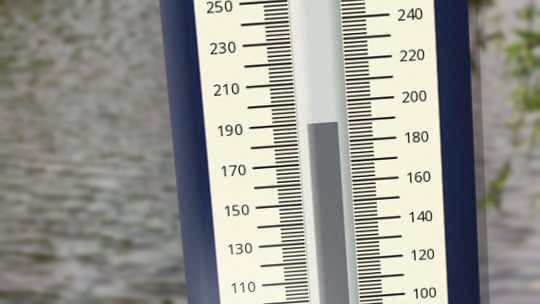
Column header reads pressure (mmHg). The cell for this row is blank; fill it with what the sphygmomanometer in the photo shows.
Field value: 190 mmHg
